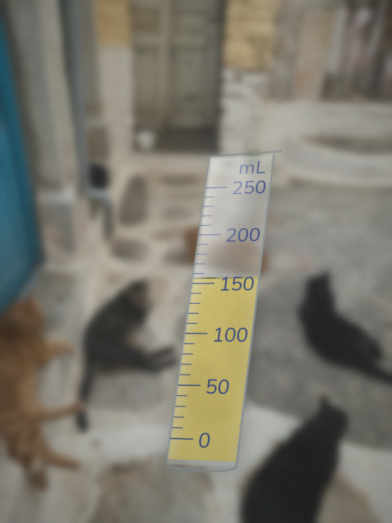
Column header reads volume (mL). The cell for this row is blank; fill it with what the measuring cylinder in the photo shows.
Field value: 155 mL
